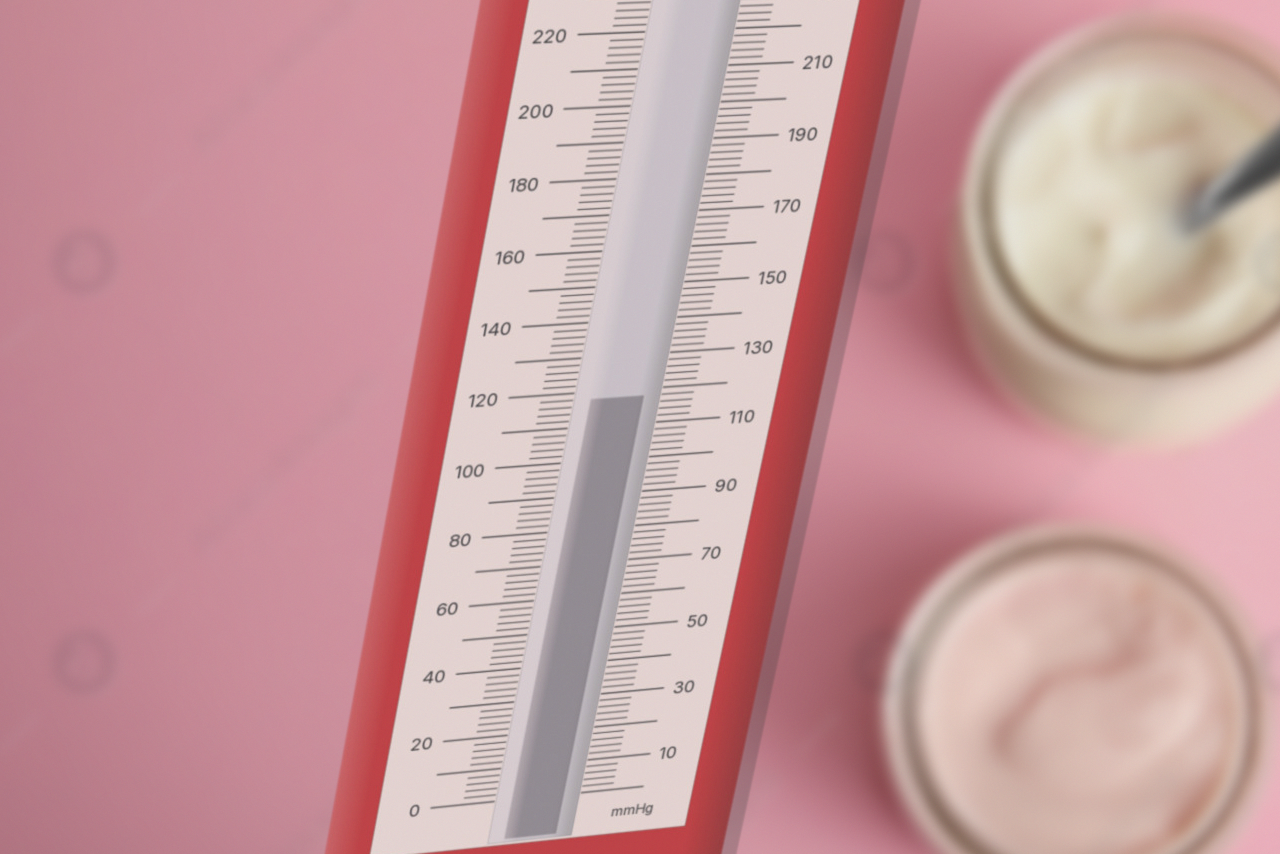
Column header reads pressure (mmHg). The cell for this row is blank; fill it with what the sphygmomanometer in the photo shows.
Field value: 118 mmHg
